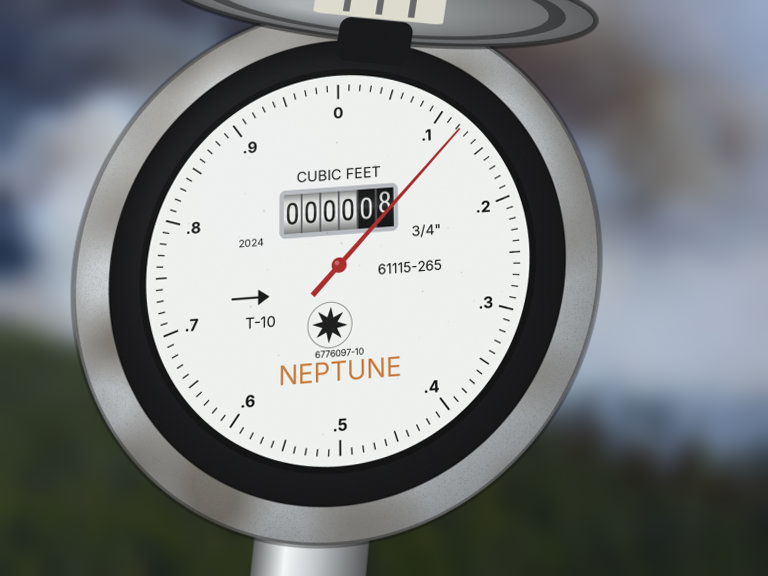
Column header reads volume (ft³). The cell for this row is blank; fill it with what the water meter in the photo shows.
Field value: 8.12 ft³
